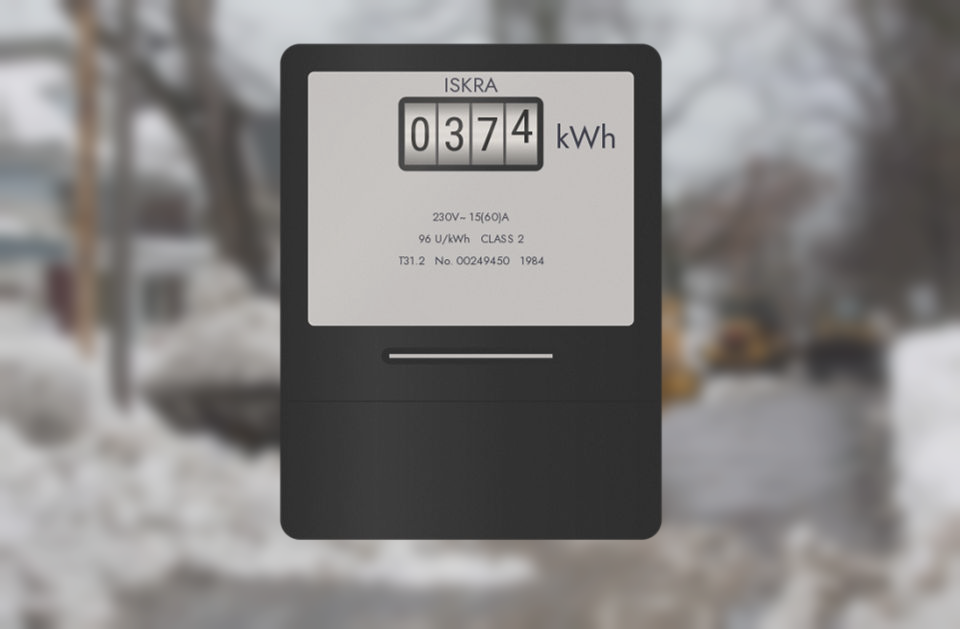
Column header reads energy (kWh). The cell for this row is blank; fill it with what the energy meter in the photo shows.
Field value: 374 kWh
